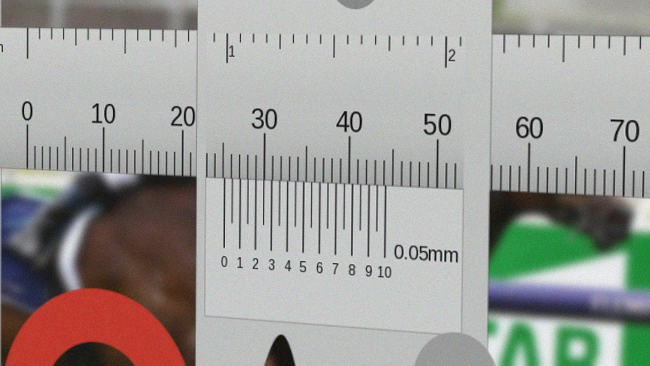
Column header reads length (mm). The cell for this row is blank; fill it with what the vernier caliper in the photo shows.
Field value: 25.2 mm
